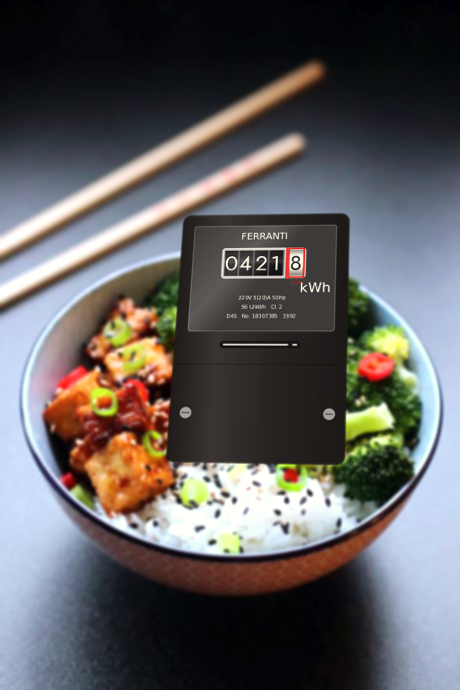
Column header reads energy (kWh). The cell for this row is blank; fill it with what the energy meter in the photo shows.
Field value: 421.8 kWh
